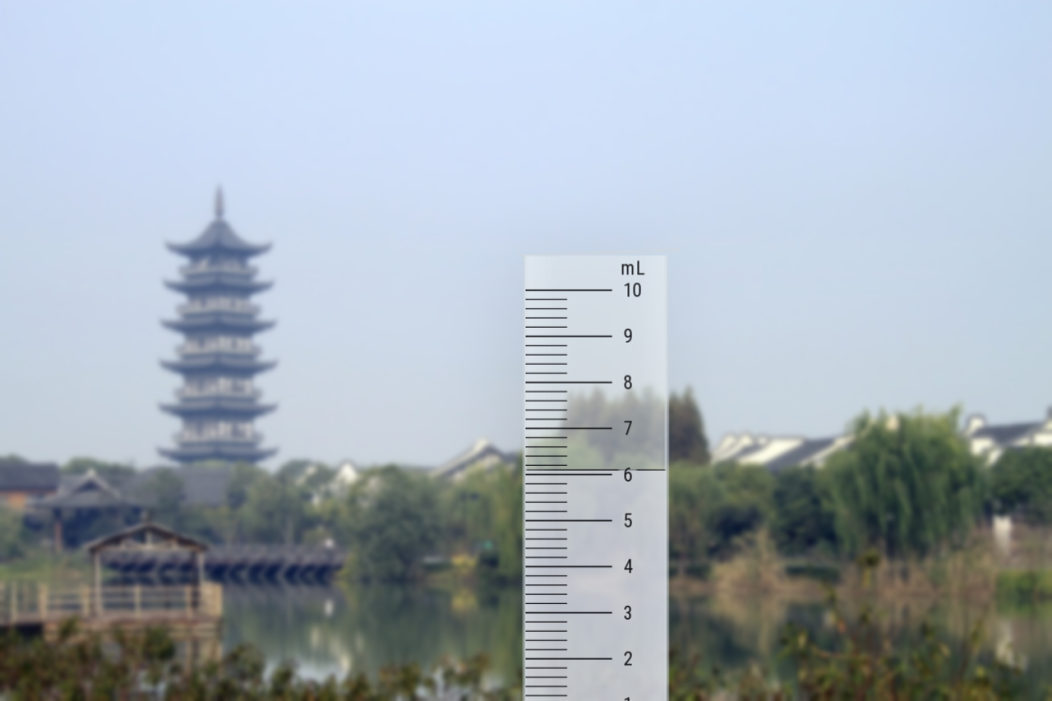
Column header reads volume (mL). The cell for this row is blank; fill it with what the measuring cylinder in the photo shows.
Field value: 6.1 mL
